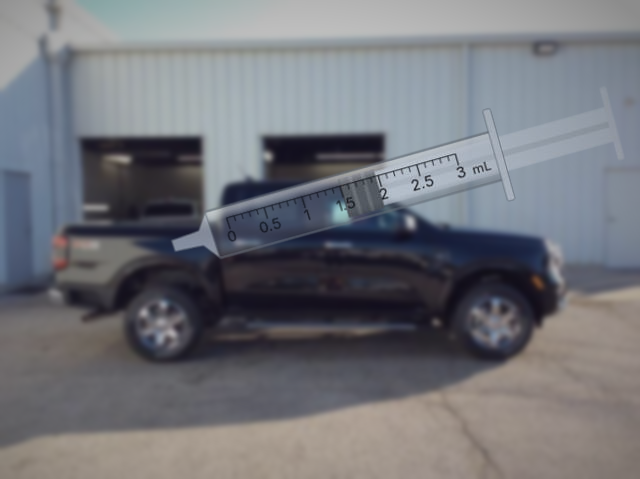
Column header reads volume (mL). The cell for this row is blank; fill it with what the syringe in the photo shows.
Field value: 1.5 mL
